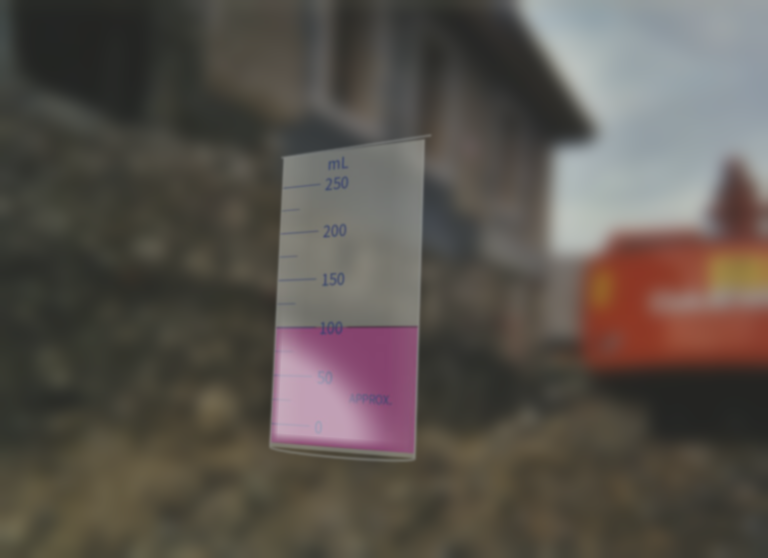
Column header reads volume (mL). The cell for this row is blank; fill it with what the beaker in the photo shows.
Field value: 100 mL
